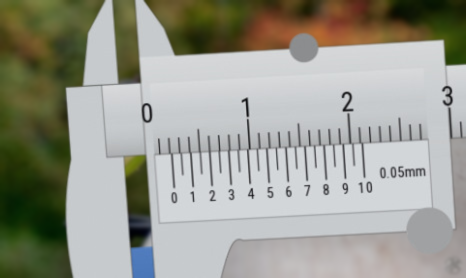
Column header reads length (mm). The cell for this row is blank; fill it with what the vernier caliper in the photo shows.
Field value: 2.2 mm
